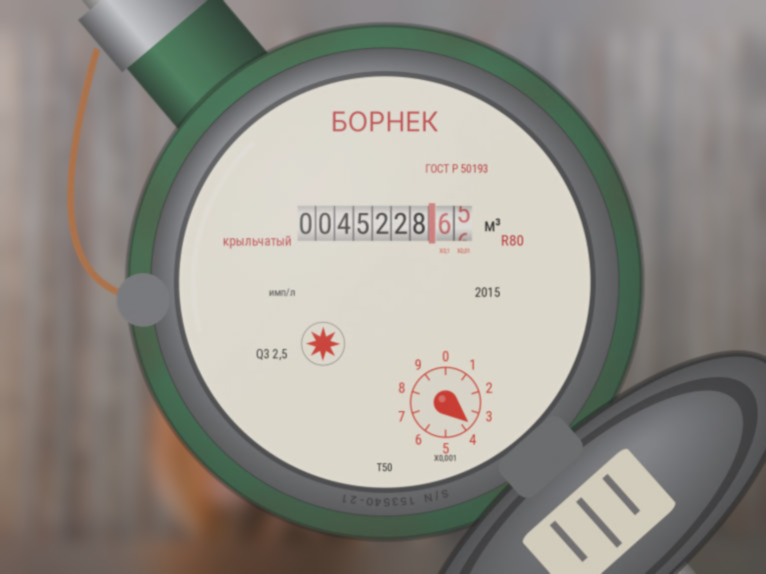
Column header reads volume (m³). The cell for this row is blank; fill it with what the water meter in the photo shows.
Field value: 45228.653 m³
